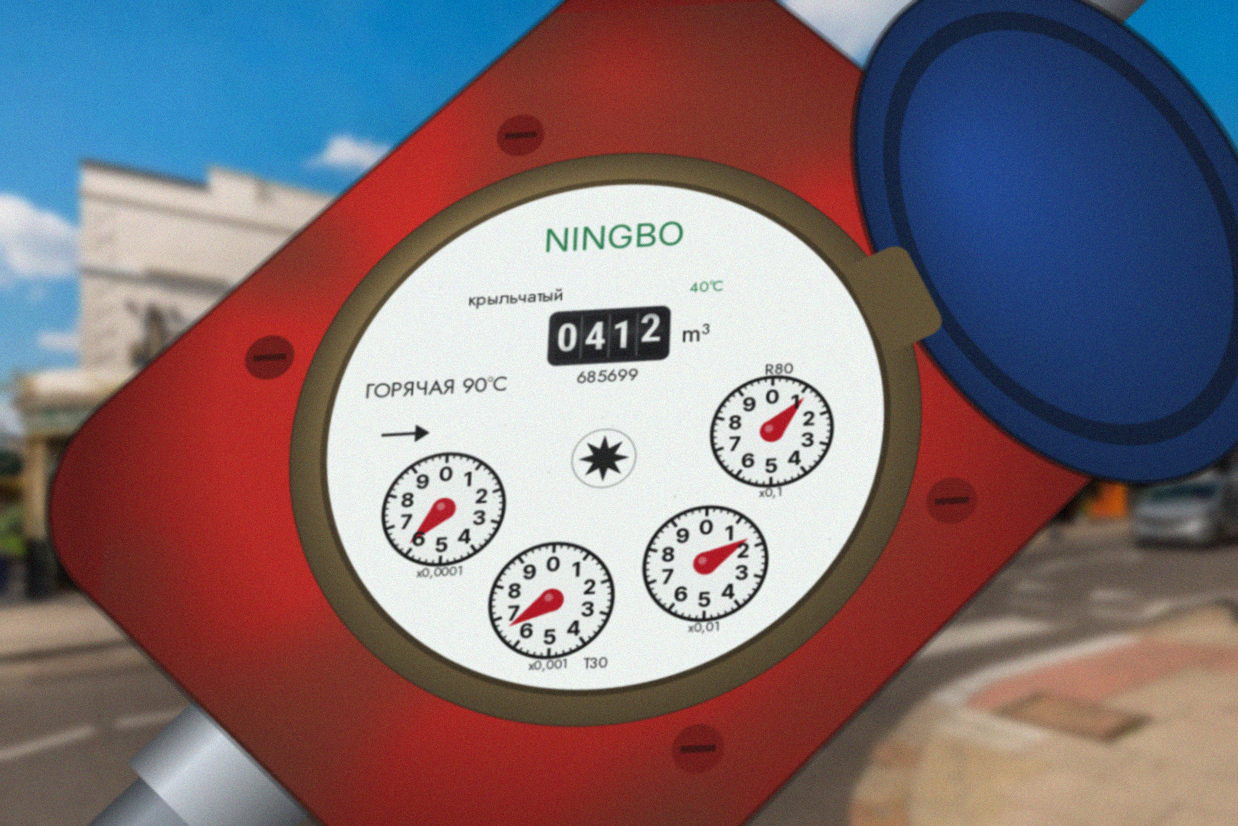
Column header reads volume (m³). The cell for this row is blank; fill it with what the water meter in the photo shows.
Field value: 412.1166 m³
